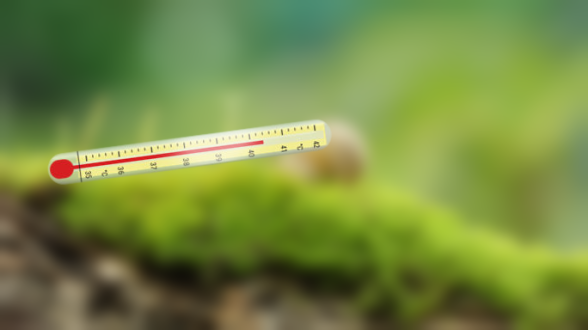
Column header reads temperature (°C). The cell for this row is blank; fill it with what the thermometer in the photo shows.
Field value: 40.4 °C
